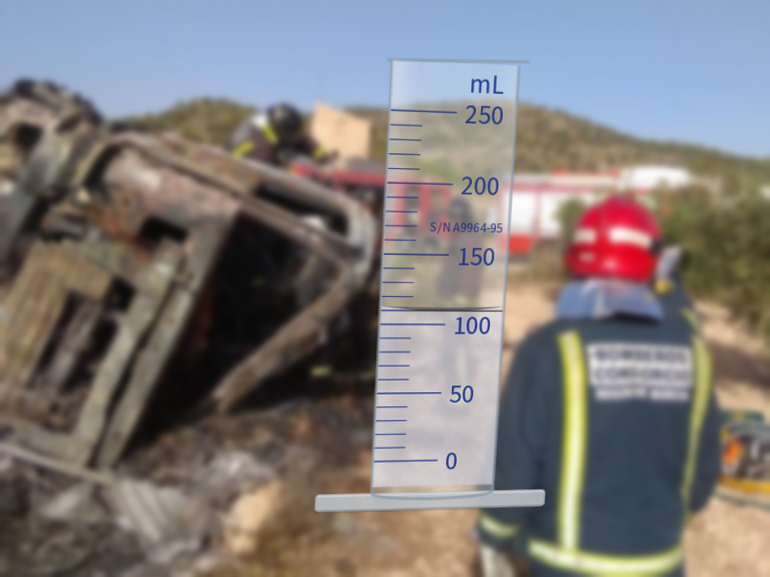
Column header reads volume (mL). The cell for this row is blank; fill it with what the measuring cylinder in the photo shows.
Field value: 110 mL
